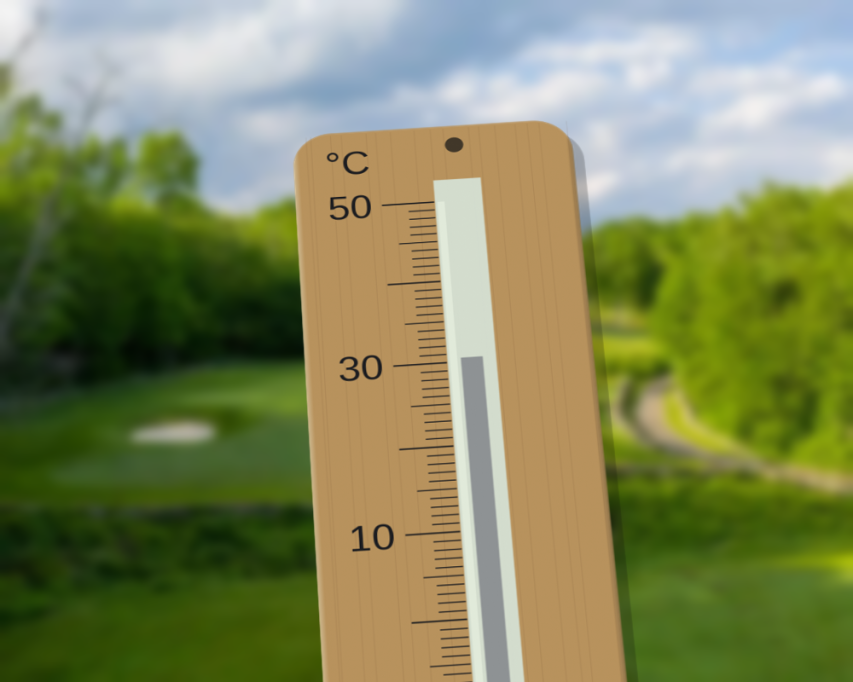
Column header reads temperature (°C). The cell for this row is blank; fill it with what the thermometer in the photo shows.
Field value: 30.5 °C
